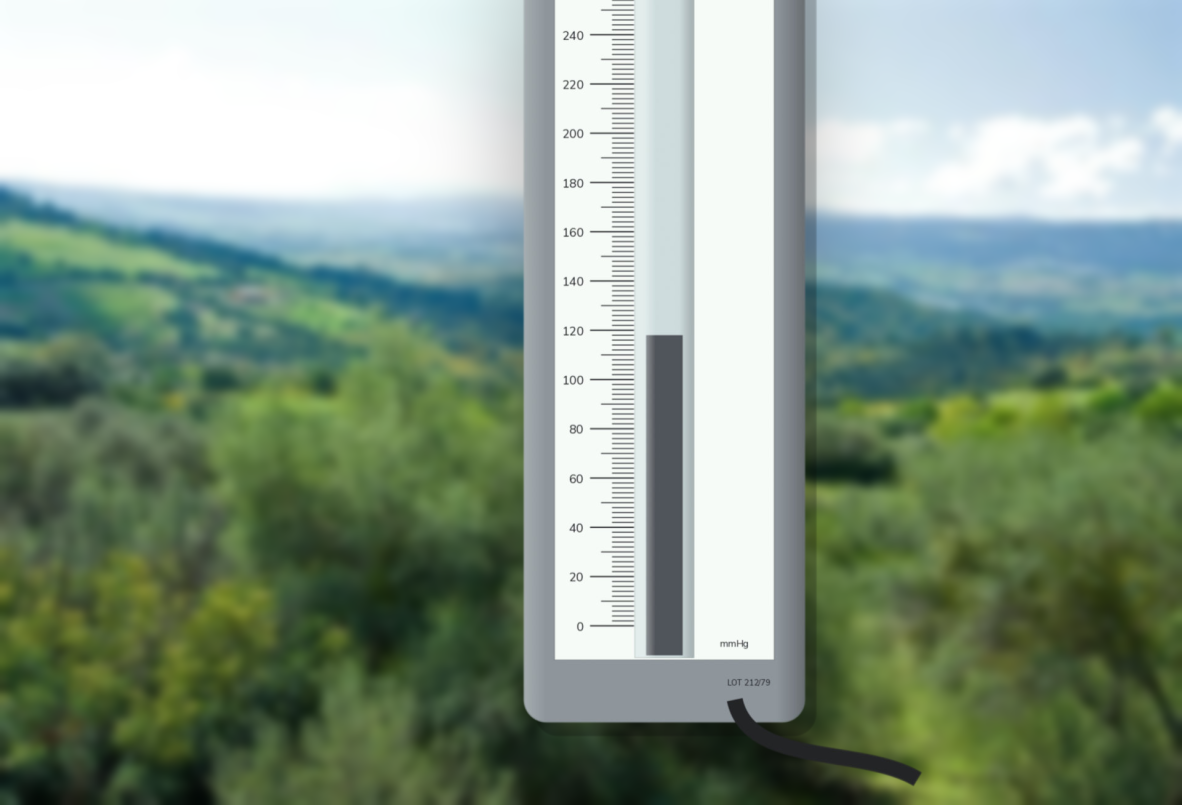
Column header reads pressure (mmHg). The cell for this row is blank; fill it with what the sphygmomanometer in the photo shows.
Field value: 118 mmHg
